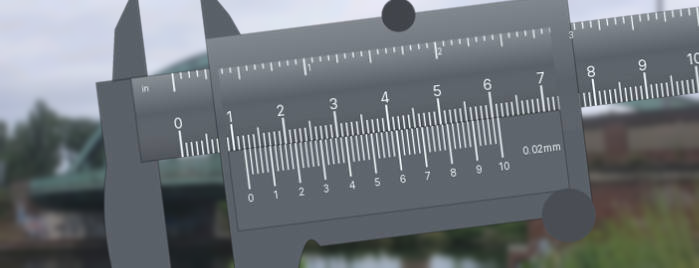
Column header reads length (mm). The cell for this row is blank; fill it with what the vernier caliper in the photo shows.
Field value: 12.0 mm
